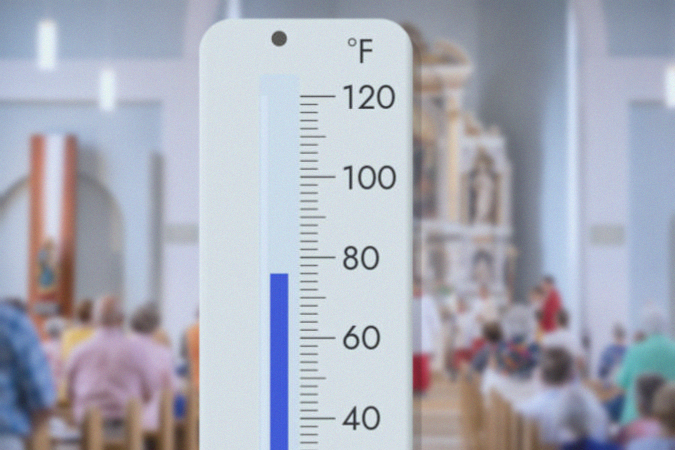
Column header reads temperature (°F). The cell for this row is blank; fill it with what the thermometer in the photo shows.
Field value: 76 °F
